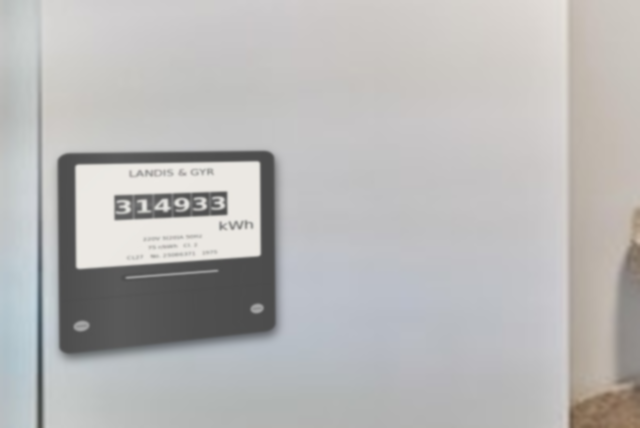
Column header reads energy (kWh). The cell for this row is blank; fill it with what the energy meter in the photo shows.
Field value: 314933 kWh
